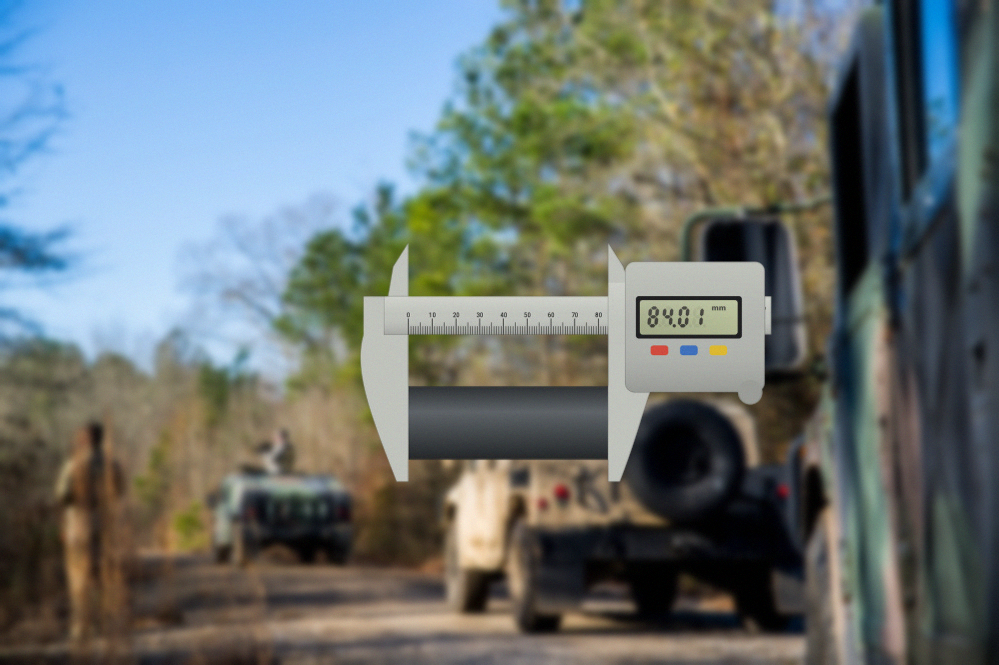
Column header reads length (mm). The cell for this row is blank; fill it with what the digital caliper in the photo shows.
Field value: 84.01 mm
